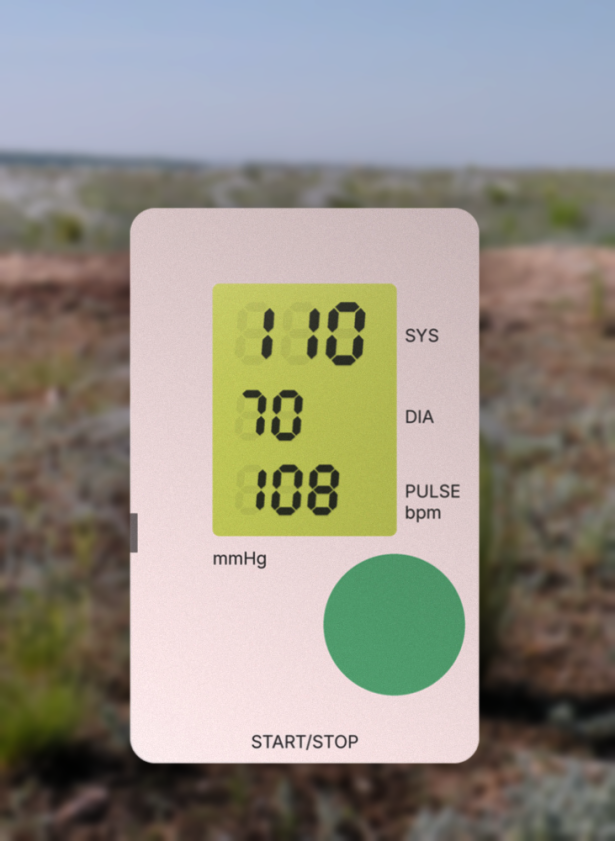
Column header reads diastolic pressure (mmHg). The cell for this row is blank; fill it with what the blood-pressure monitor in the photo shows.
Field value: 70 mmHg
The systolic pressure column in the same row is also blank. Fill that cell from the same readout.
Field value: 110 mmHg
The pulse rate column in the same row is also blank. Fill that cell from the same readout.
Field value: 108 bpm
